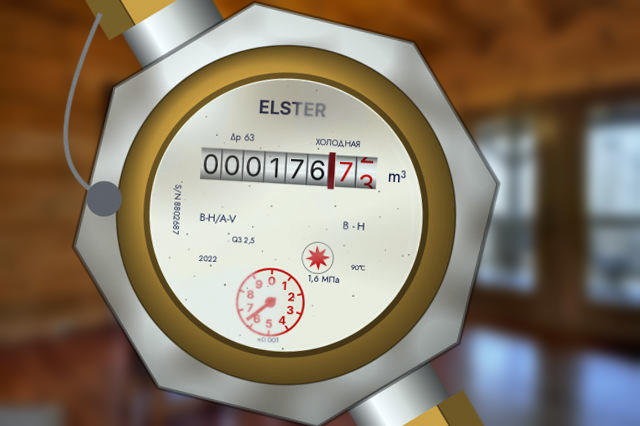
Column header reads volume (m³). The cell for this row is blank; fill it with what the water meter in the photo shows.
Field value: 176.726 m³
